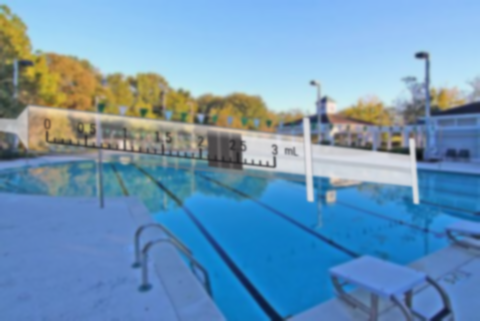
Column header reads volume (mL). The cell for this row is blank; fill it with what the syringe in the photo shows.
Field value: 2.1 mL
